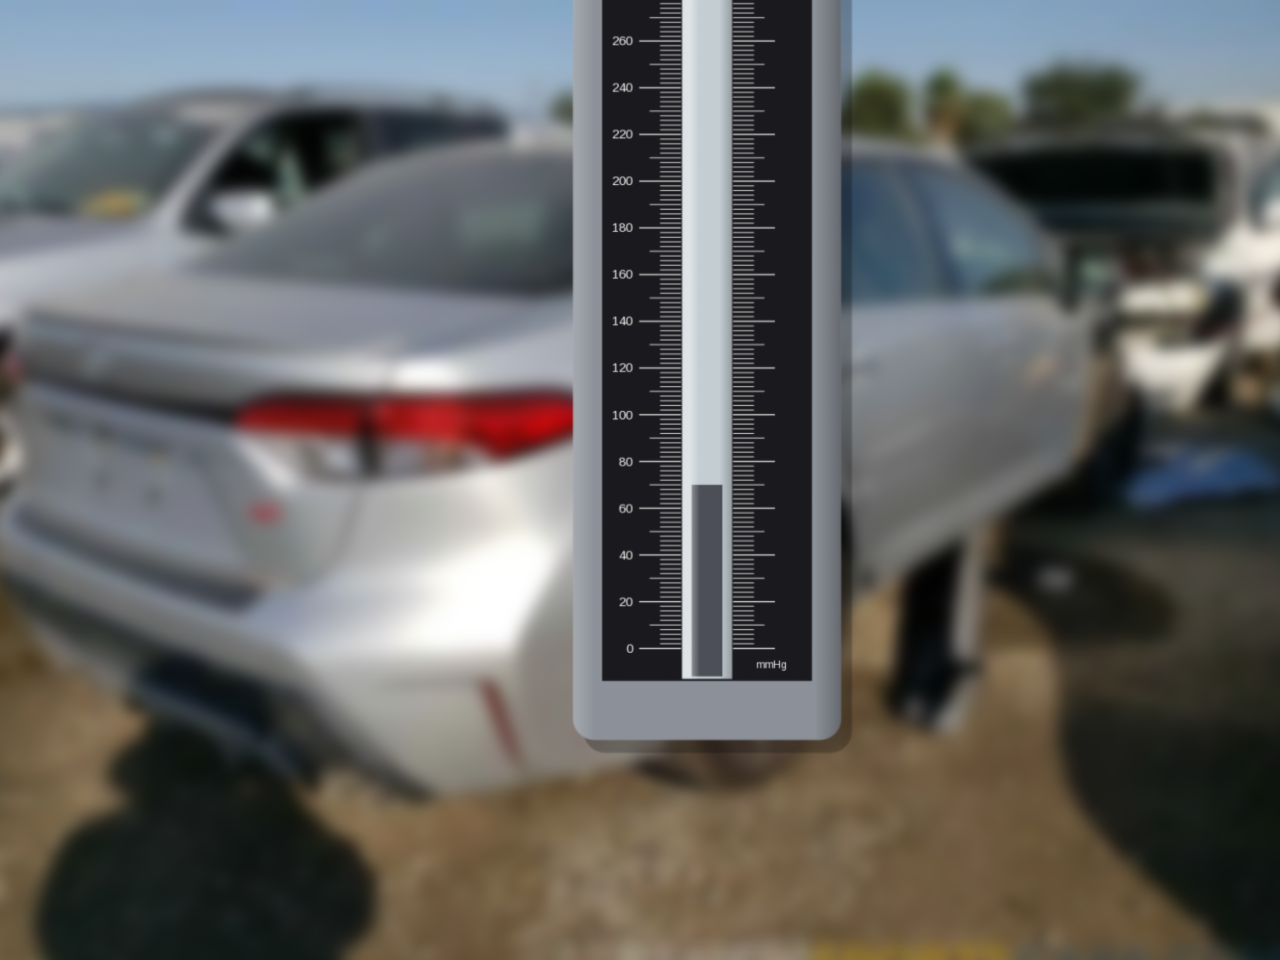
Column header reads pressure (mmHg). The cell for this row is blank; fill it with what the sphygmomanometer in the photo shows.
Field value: 70 mmHg
